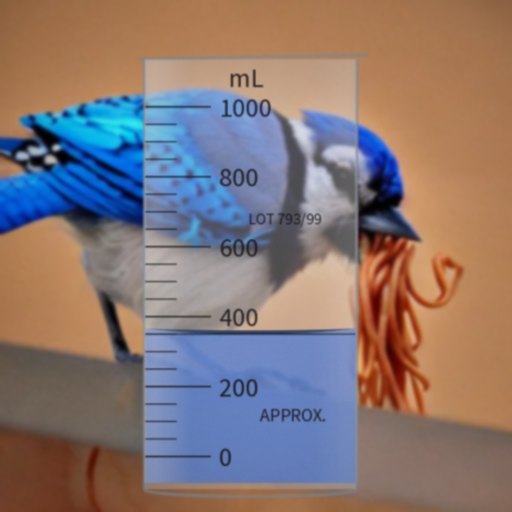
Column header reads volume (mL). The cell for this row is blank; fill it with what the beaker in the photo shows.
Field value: 350 mL
